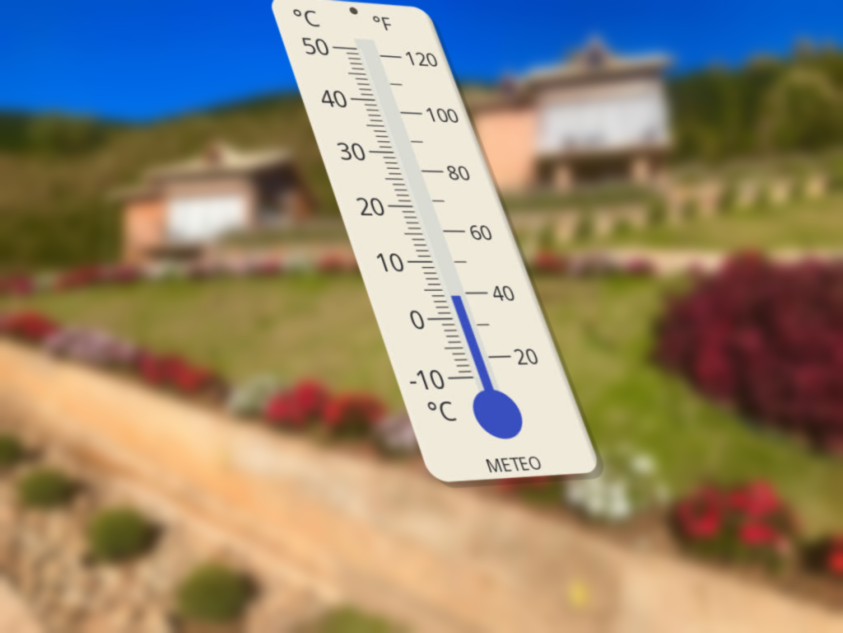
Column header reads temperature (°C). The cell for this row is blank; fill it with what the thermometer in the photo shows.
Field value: 4 °C
